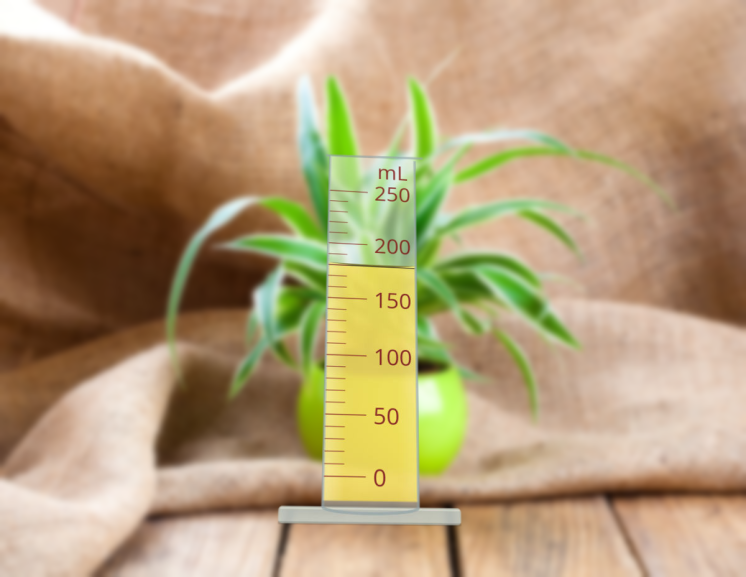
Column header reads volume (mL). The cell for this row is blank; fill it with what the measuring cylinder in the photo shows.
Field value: 180 mL
